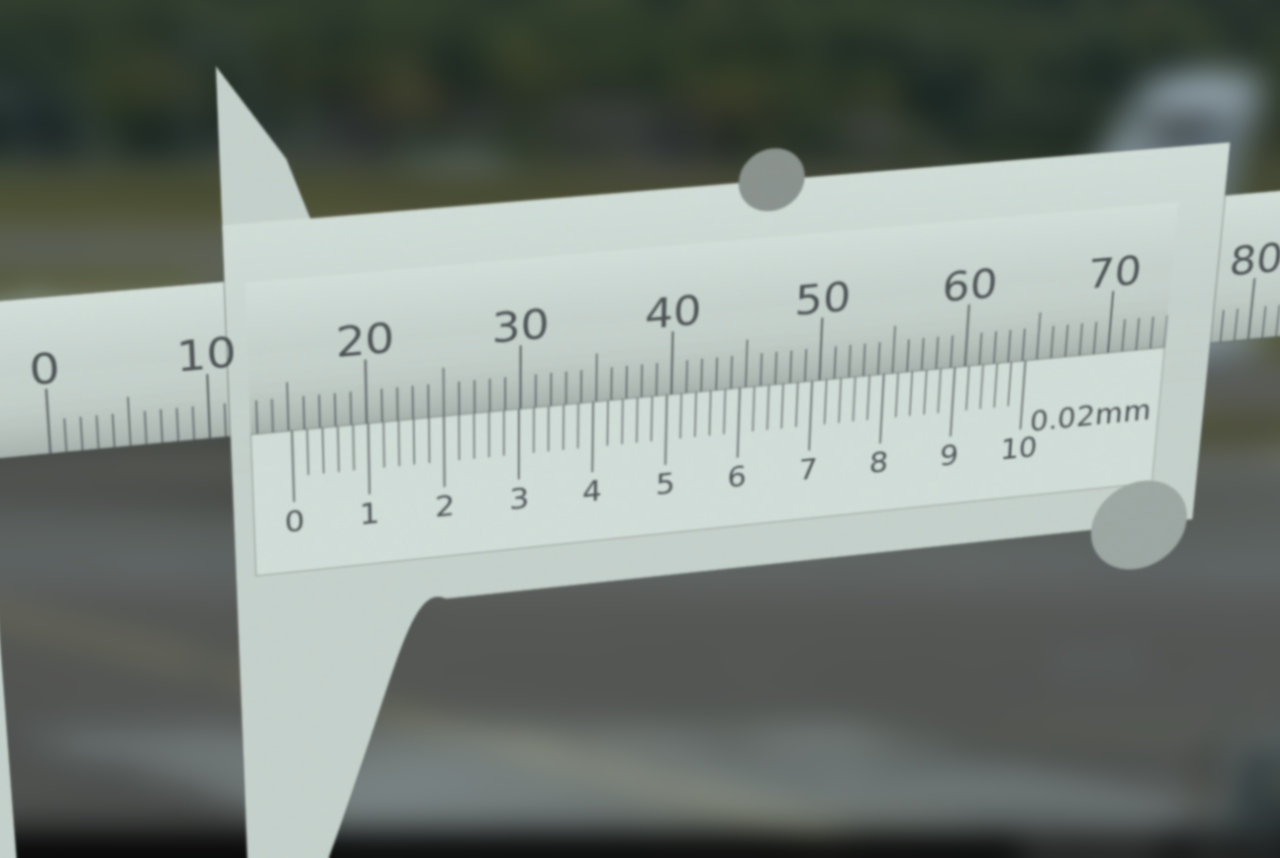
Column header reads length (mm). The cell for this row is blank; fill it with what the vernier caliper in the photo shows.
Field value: 15.2 mm
